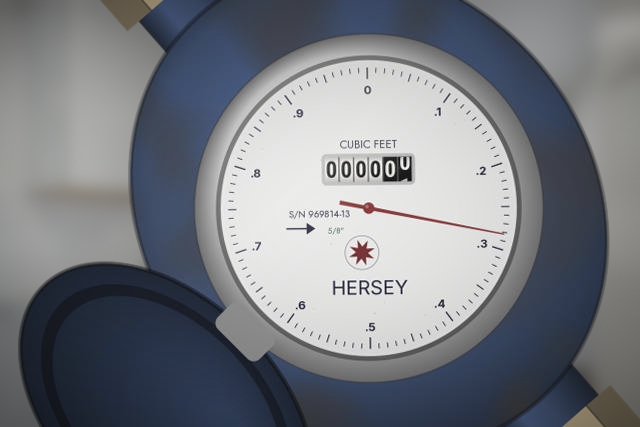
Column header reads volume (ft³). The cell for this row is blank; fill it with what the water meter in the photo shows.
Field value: 0.28 ft³
